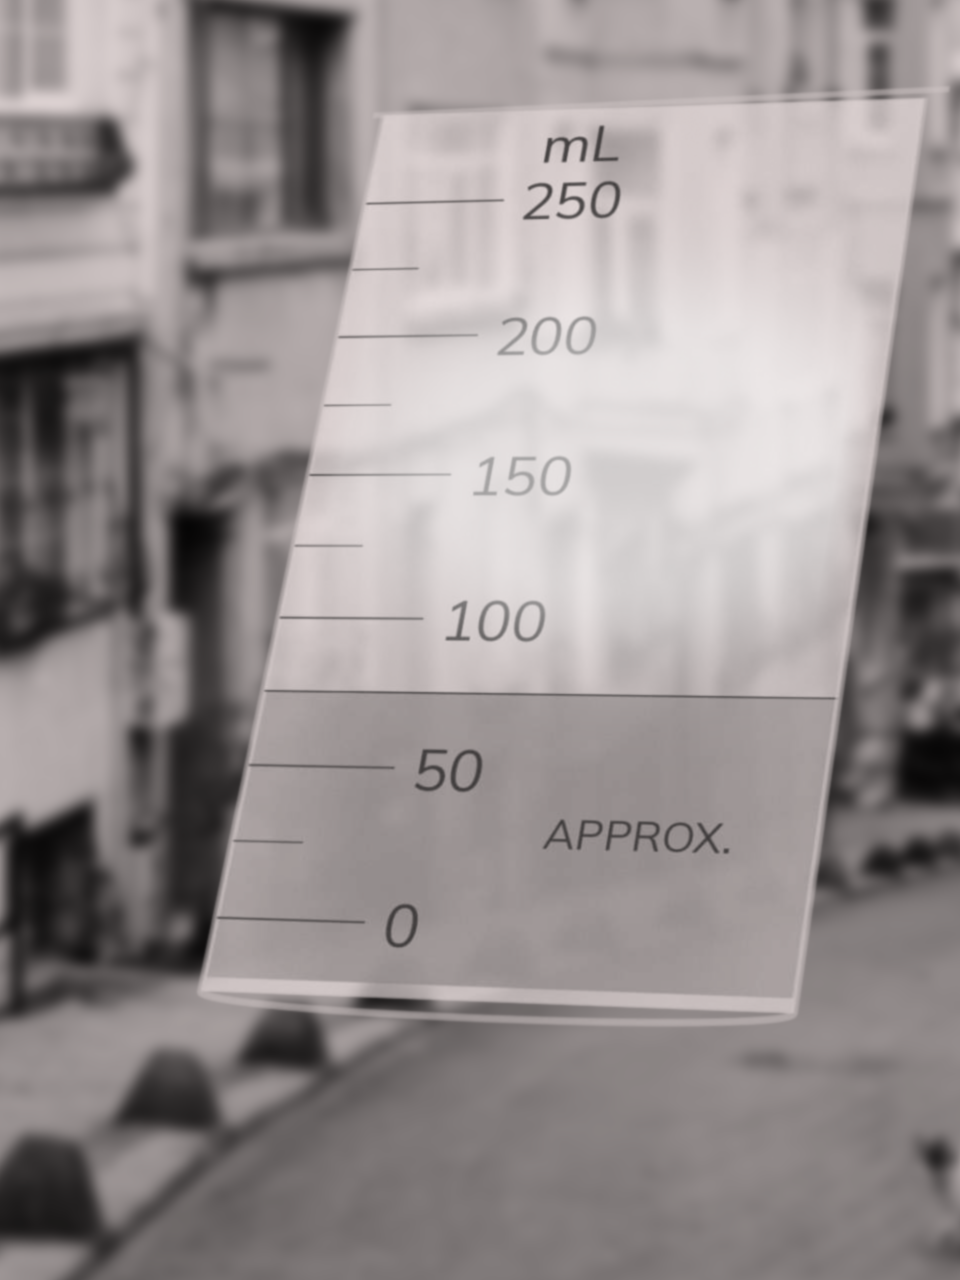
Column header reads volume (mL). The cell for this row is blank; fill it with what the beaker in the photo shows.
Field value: 75 mL
